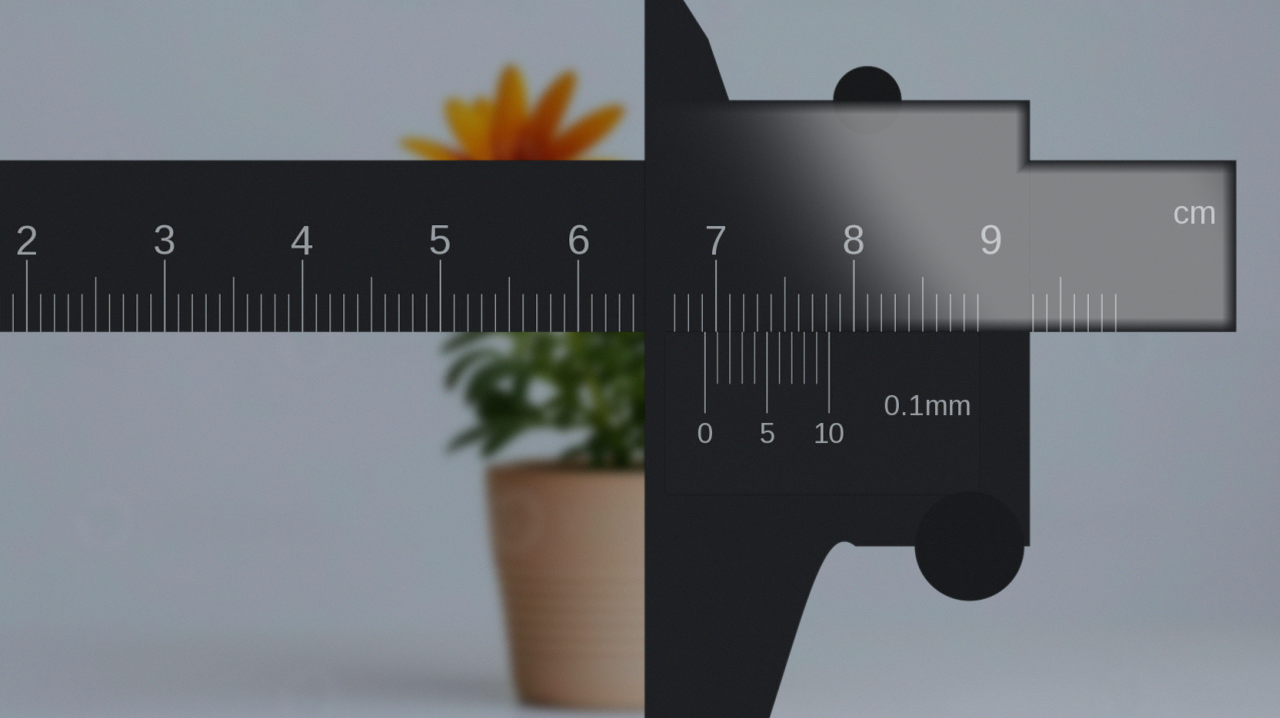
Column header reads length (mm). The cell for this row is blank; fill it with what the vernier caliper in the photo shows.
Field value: 69.2 mm
